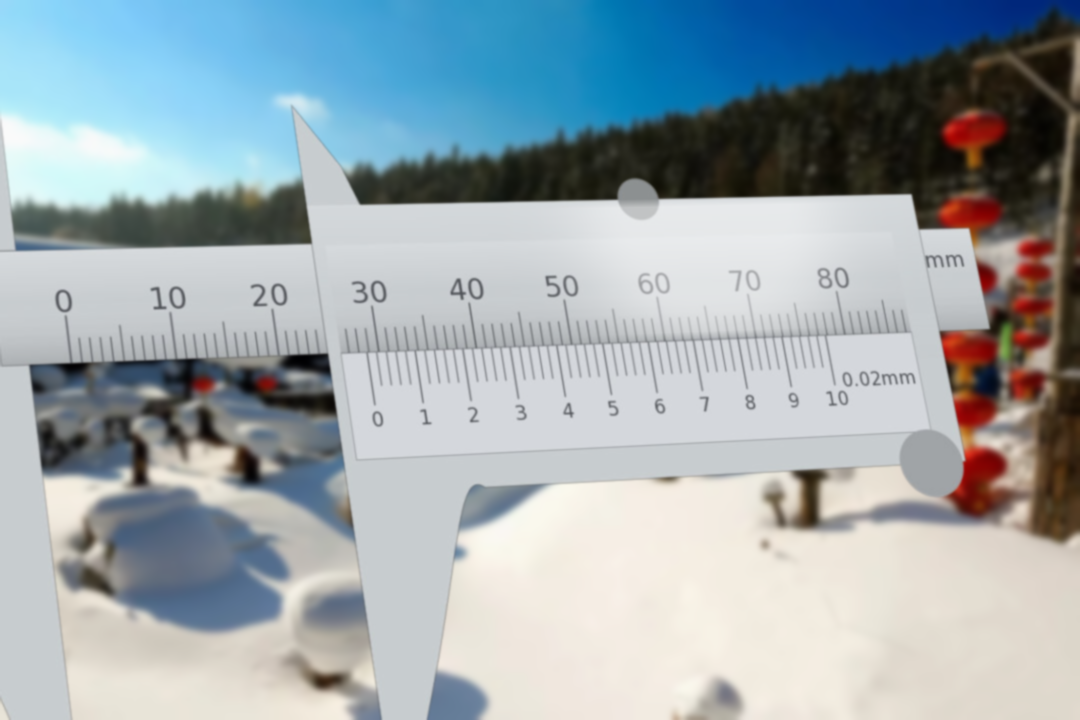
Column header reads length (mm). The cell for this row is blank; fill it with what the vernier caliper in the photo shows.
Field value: 28.8 mm
